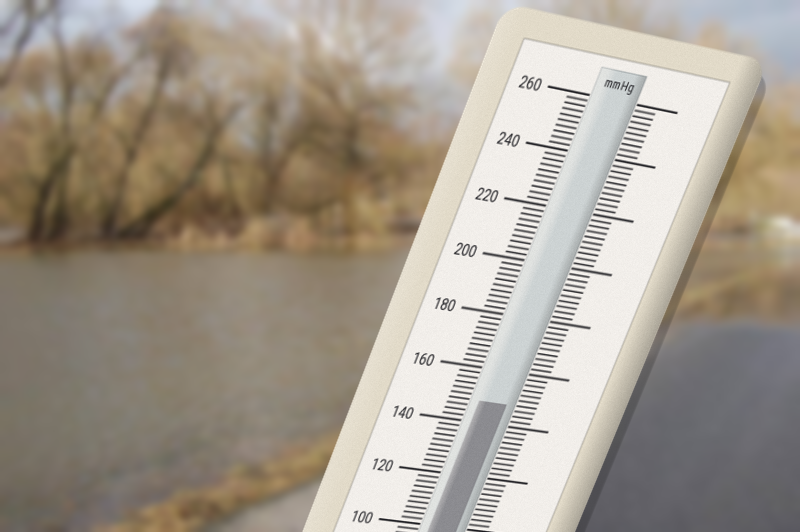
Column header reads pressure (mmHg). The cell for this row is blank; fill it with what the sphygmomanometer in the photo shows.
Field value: 148 mmHg
